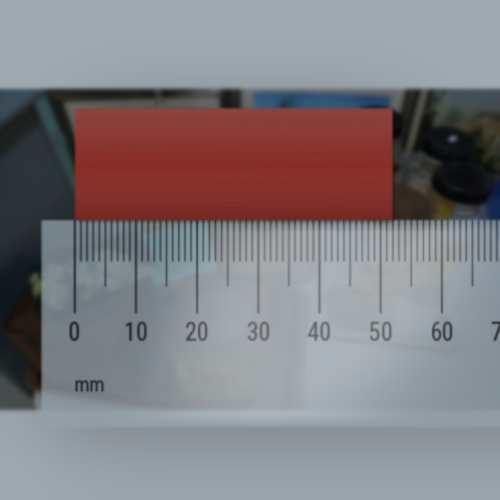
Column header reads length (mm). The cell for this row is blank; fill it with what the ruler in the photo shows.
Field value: 52 mm
